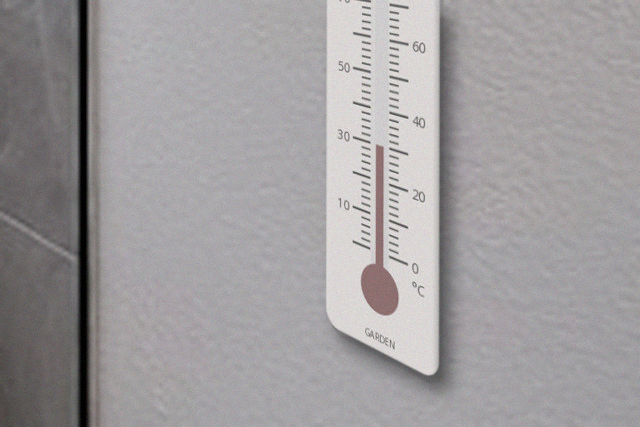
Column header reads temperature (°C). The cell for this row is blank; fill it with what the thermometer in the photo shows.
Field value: 30 °C
